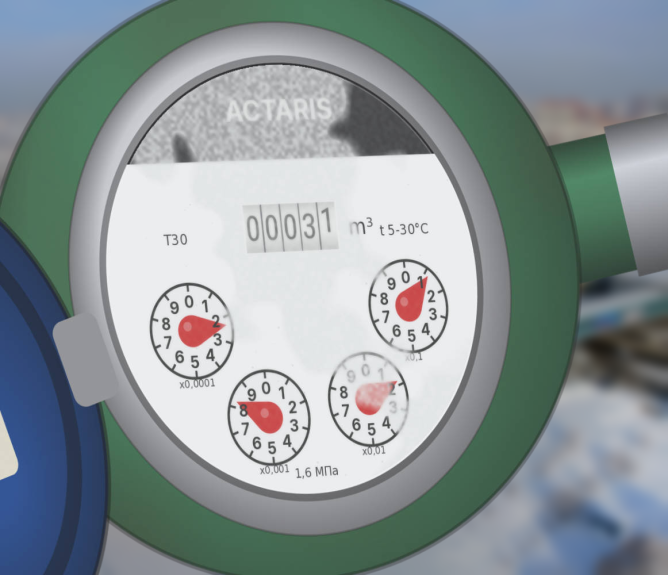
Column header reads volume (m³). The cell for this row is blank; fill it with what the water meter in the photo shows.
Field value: 31.1182 m³
